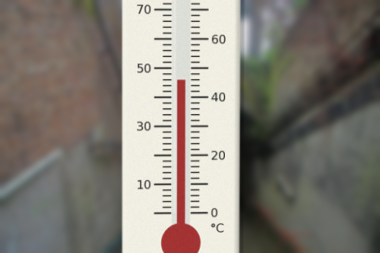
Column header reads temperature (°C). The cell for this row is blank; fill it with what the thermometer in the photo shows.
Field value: 46 °C
